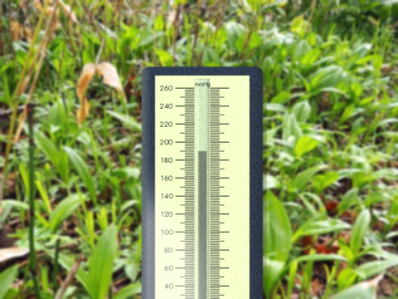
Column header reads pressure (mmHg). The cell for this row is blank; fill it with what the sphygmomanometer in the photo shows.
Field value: 190 mmHg
